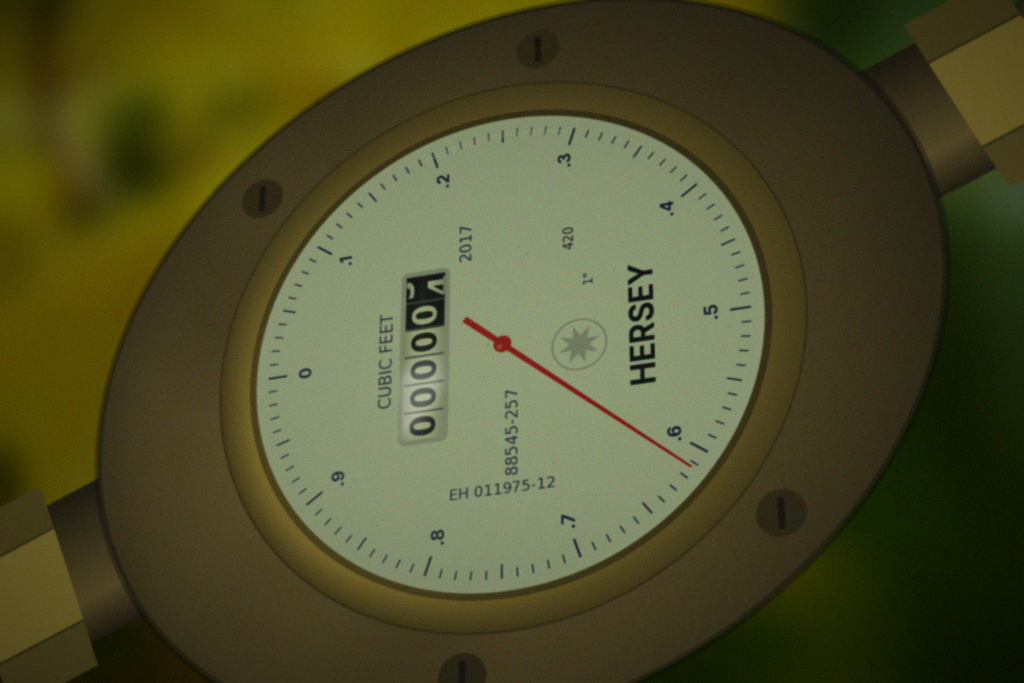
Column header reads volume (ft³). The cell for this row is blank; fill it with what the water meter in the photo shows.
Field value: 3.61 ft³
